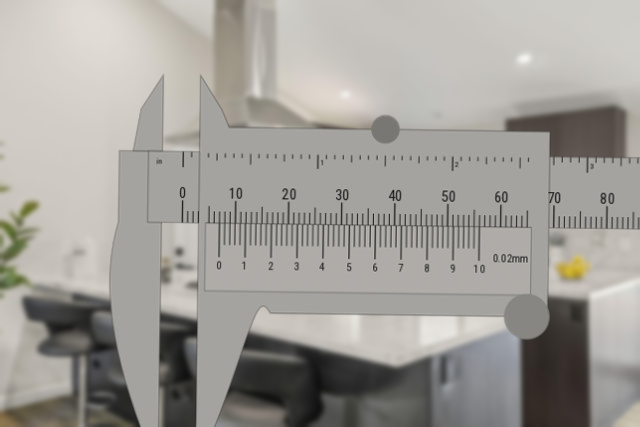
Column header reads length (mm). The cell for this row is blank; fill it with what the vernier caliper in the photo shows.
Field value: 7.0 mm
